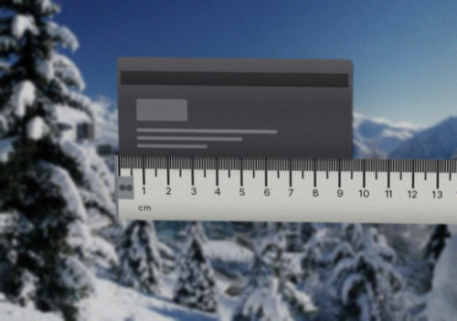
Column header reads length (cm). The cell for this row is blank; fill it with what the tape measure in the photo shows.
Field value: 9.5 cm
